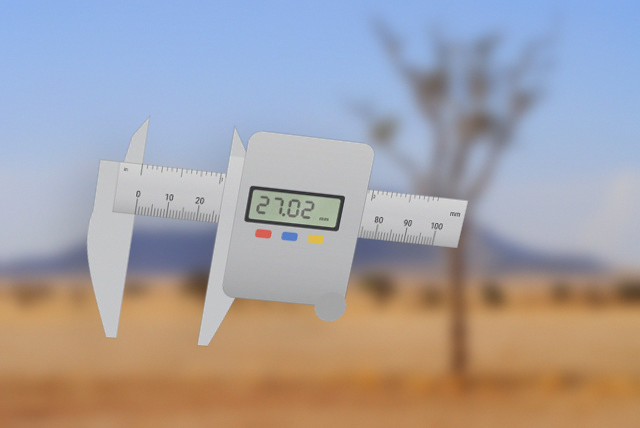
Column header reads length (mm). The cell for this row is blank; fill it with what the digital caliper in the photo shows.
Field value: 27.02 mm
